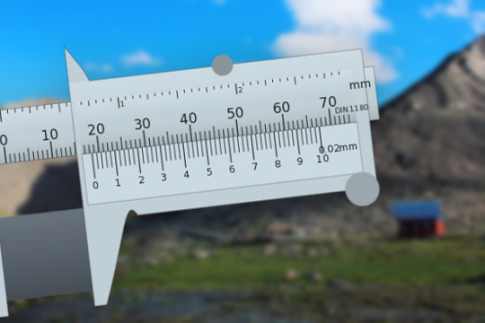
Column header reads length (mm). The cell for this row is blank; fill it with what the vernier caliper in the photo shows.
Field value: 18.5 mm
